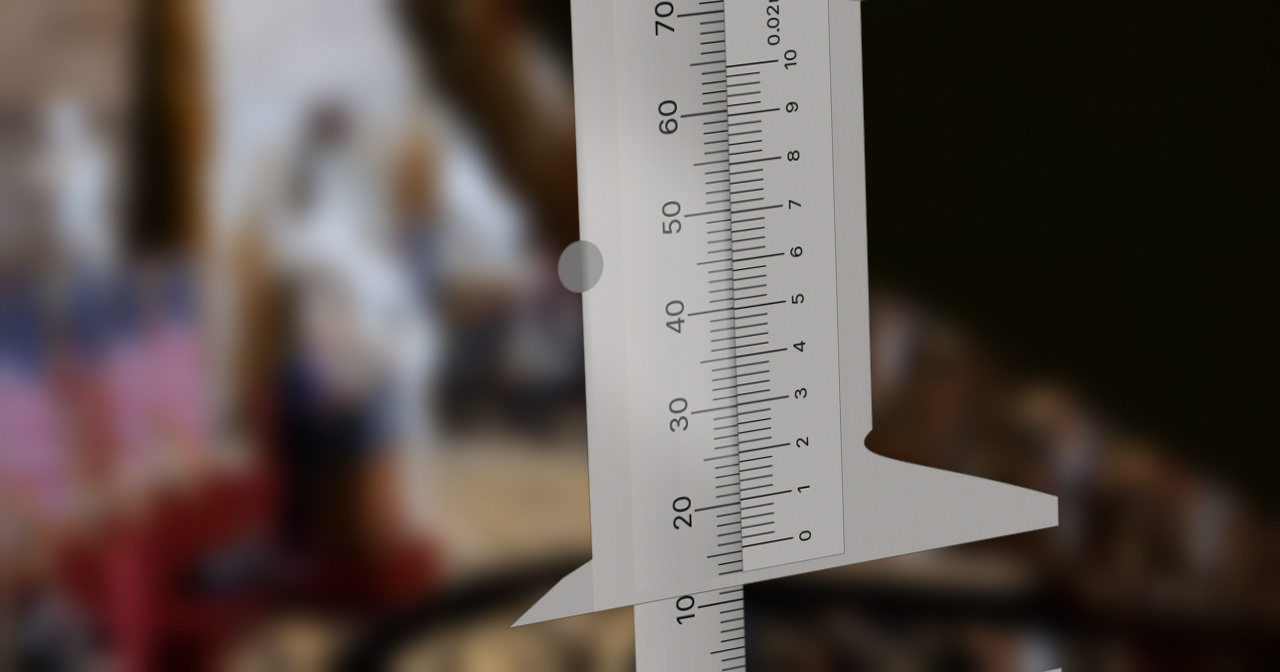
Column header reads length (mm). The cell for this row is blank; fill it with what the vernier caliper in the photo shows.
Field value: 15.4 mm
